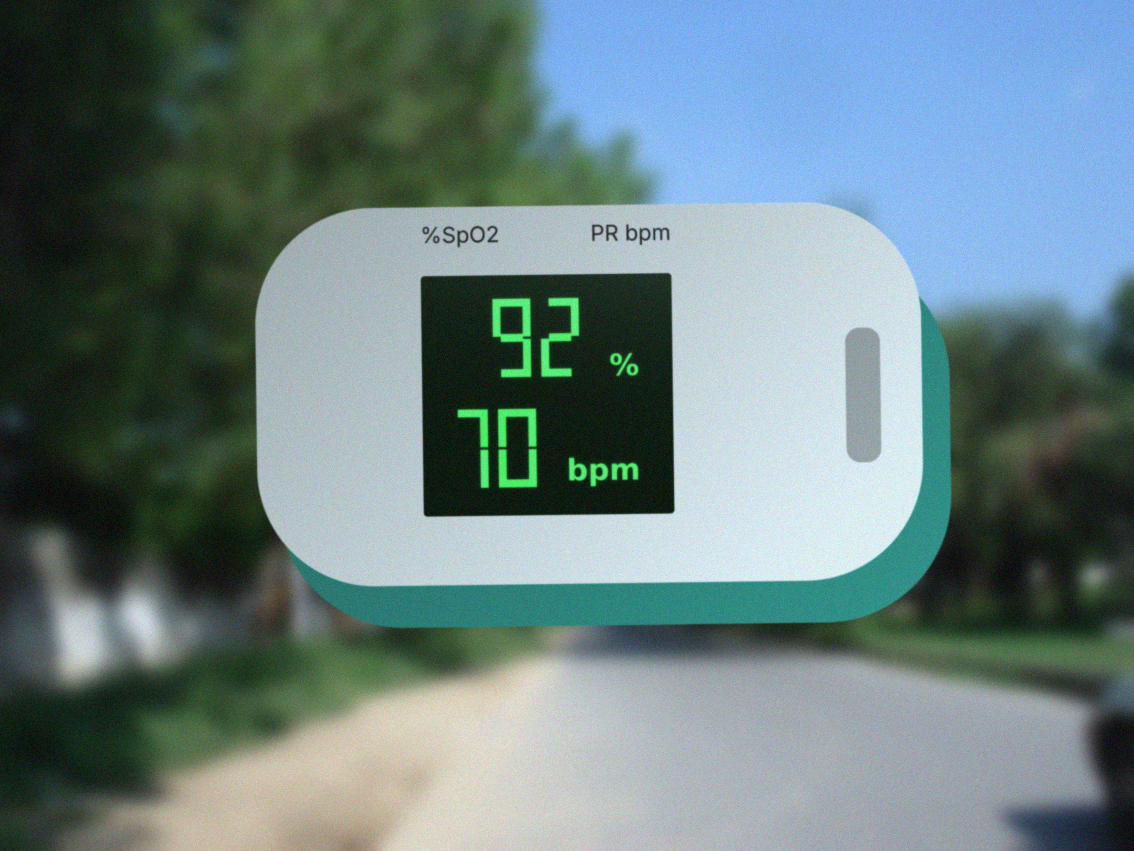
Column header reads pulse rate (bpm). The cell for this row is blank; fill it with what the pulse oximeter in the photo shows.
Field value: 70 bpm
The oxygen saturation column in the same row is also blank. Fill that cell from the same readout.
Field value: 92 %
